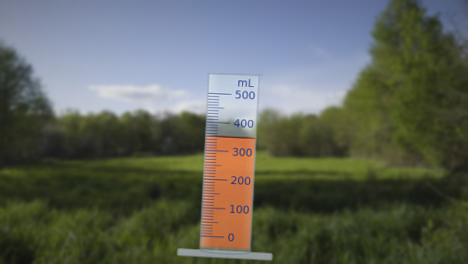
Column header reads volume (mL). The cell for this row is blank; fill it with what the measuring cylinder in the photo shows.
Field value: 350 mL
